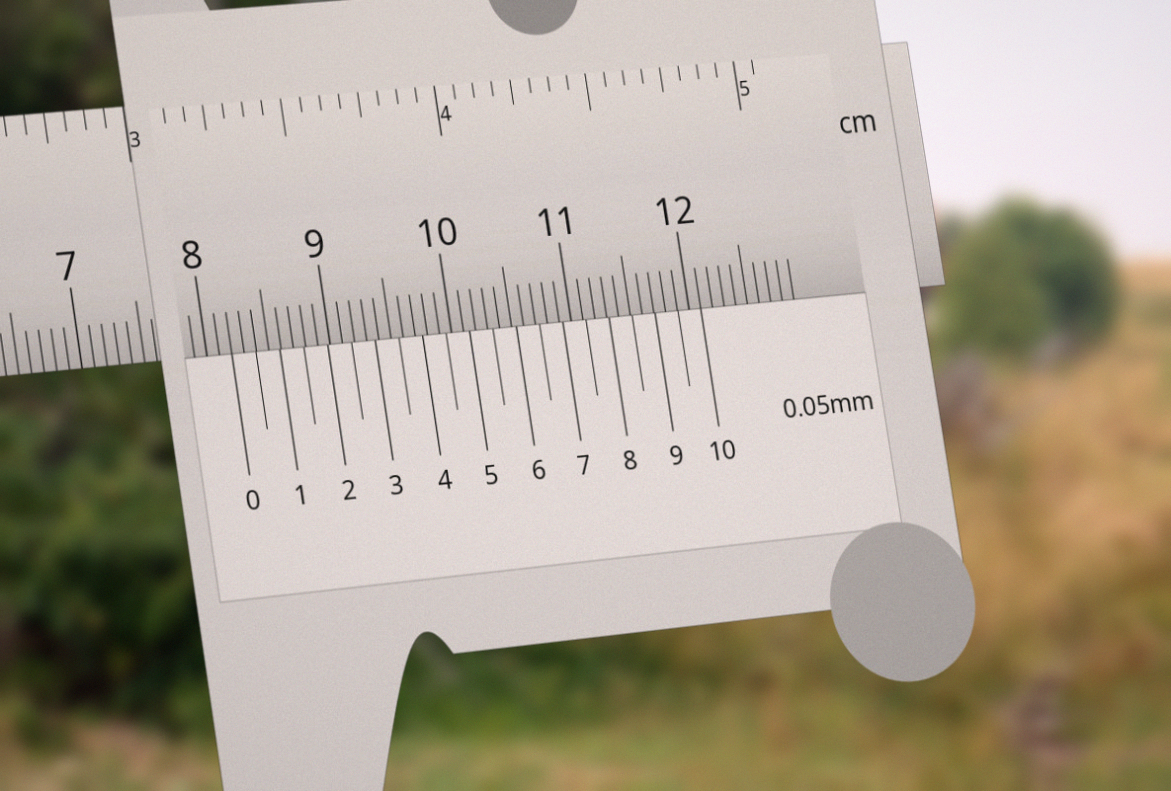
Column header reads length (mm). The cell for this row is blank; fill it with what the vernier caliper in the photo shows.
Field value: 82.0 mm
